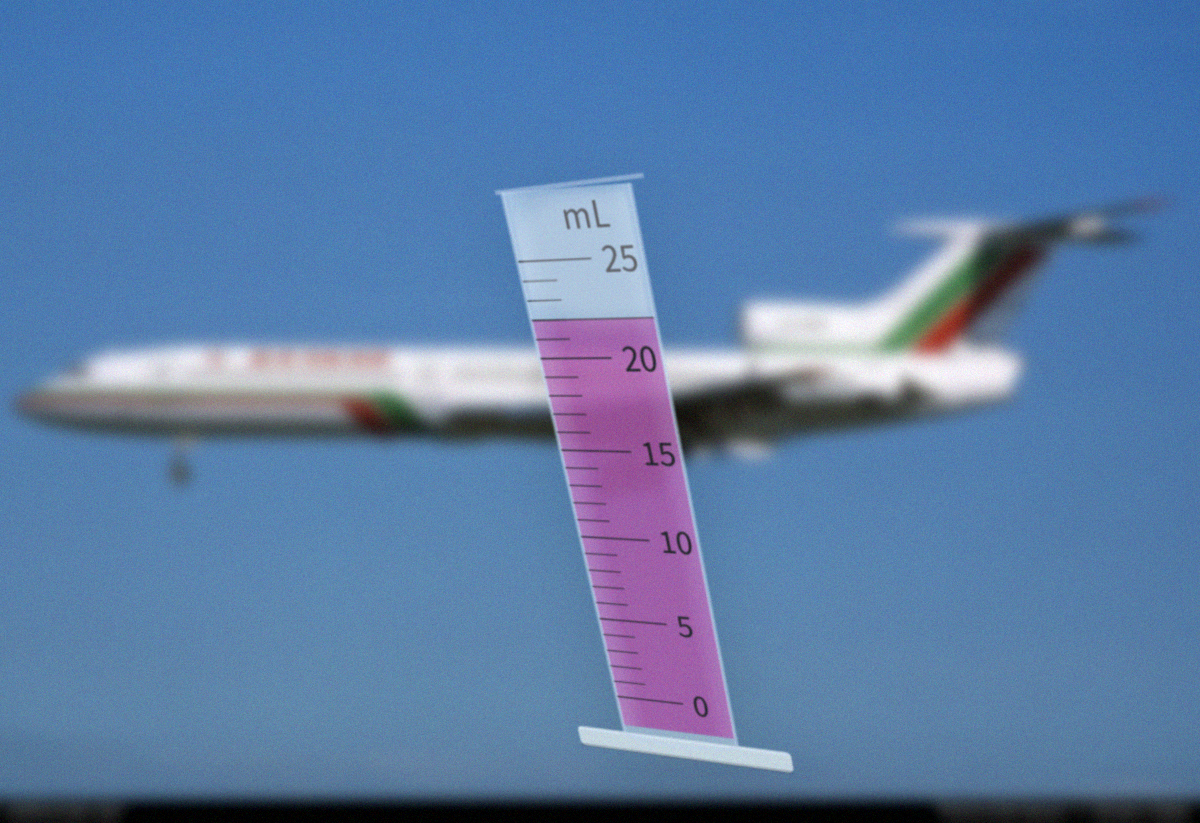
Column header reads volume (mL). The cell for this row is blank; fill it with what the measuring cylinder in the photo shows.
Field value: 22 mL
